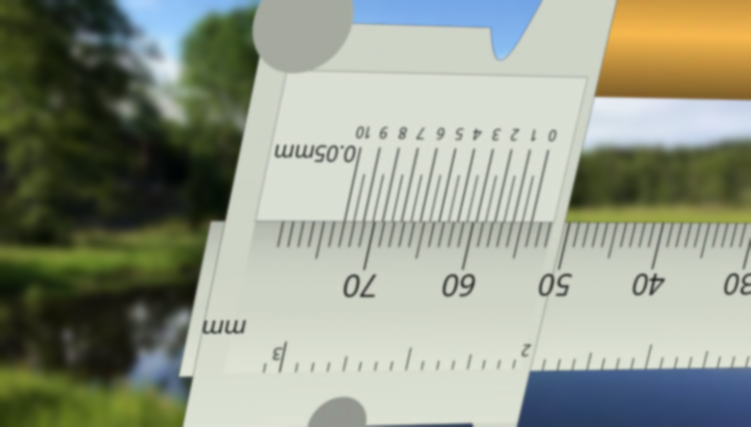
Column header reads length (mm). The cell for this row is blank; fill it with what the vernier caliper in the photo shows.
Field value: 54.0 mm
